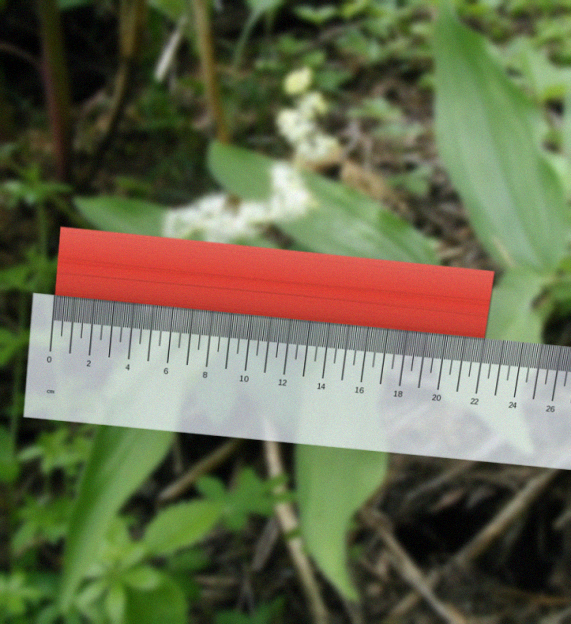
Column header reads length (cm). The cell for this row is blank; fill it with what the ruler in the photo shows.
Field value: 22 cm
